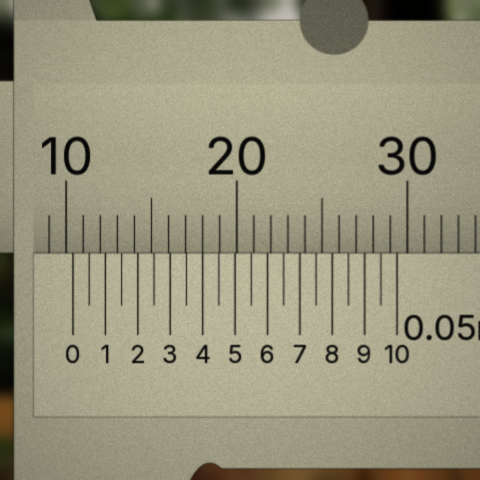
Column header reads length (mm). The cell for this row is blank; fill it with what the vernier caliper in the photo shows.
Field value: 10.4 mm
